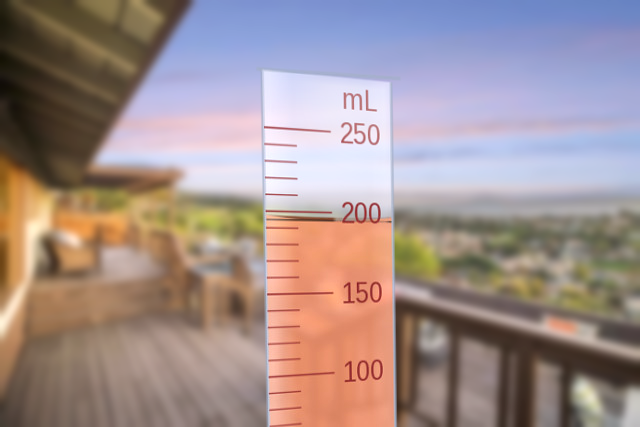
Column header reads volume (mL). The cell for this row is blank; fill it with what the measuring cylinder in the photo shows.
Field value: 195 mL
